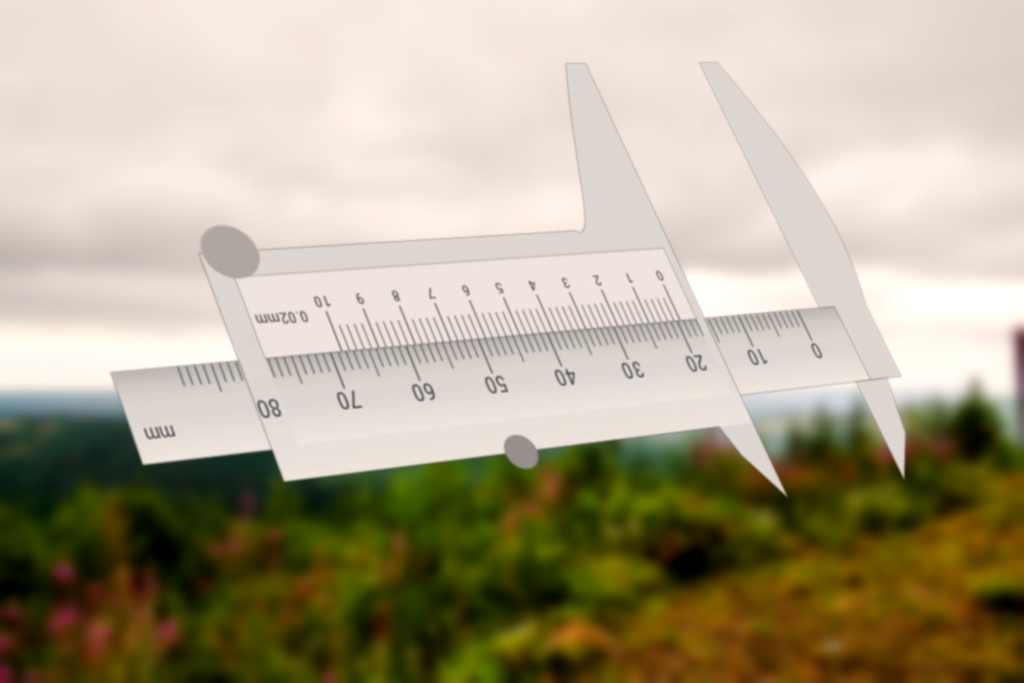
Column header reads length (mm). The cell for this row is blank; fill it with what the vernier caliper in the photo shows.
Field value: 19.5 mm
